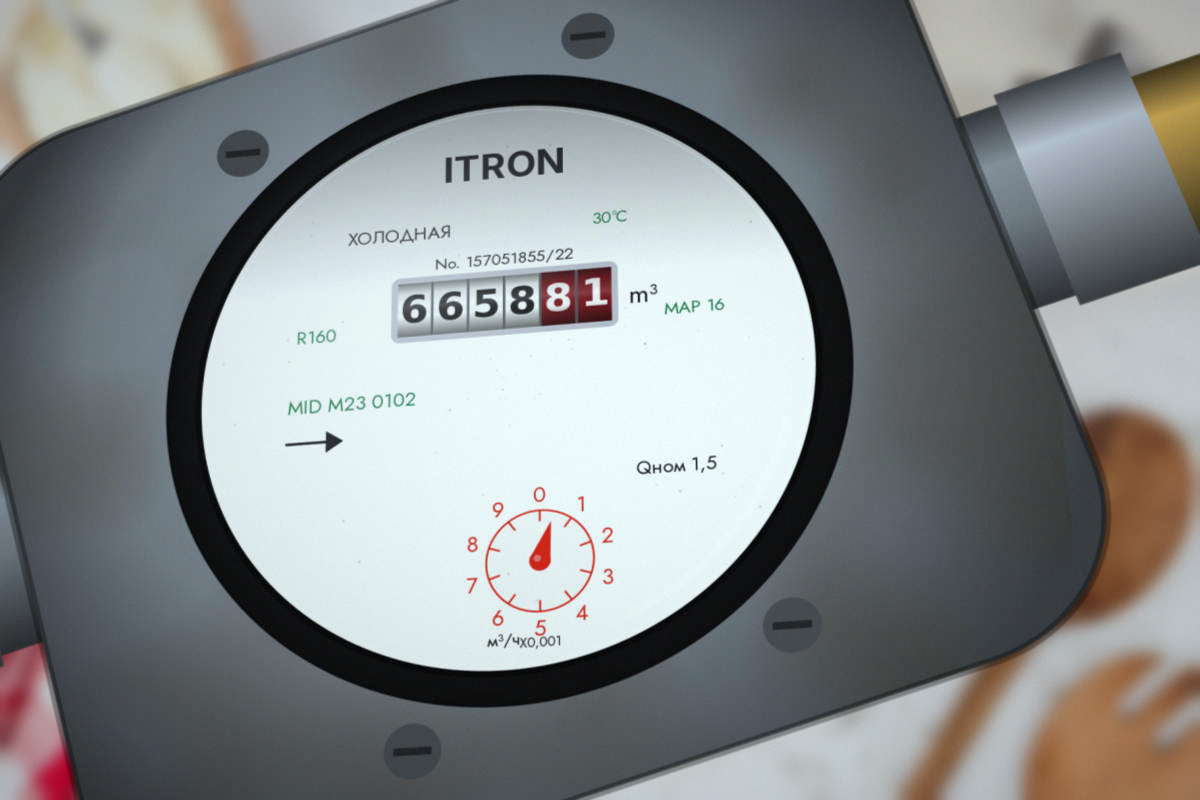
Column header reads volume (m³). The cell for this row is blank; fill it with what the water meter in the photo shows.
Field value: 6658.810 m³
